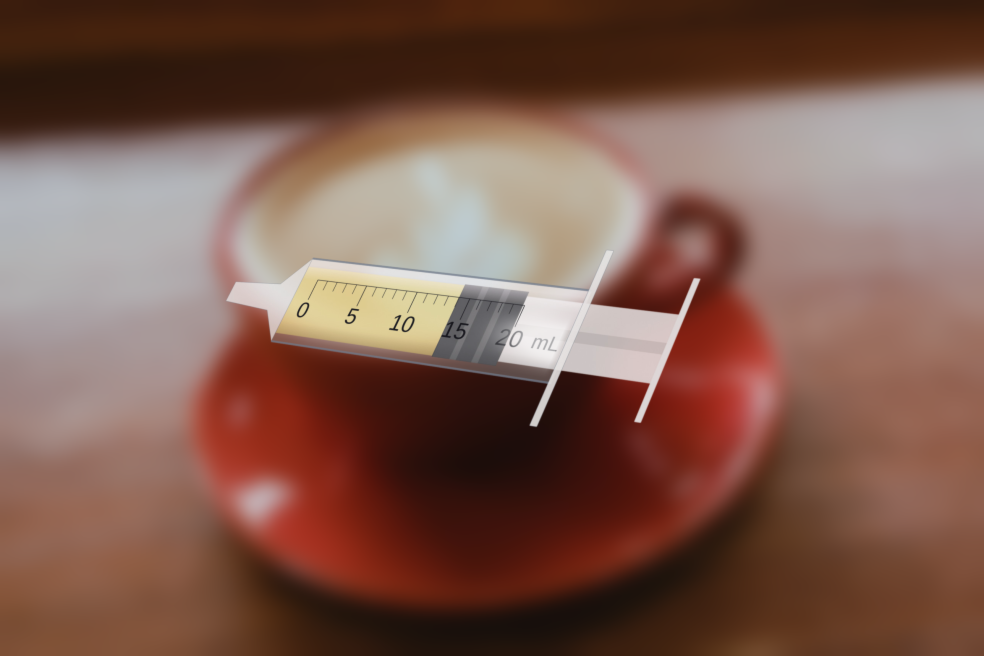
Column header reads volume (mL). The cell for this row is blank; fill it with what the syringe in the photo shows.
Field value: 14 mL
